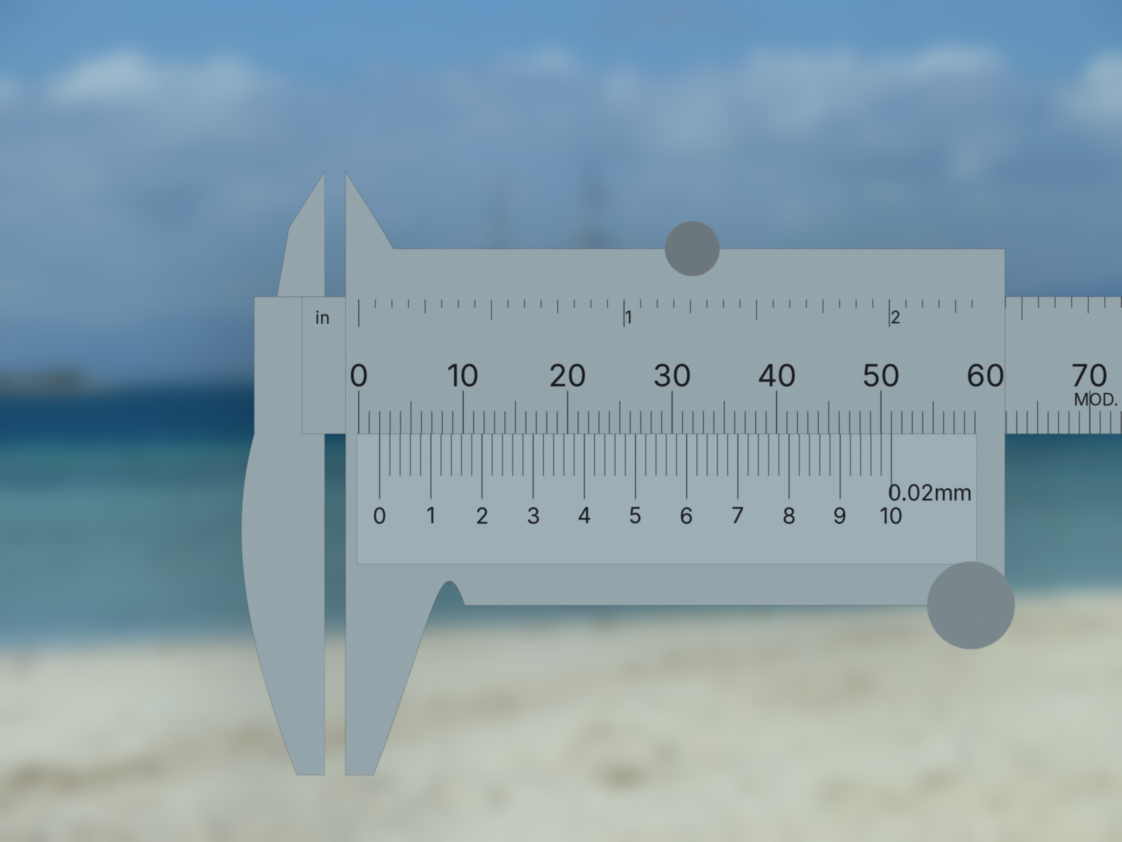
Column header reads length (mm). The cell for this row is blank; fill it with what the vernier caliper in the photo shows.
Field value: 2.0 mm
